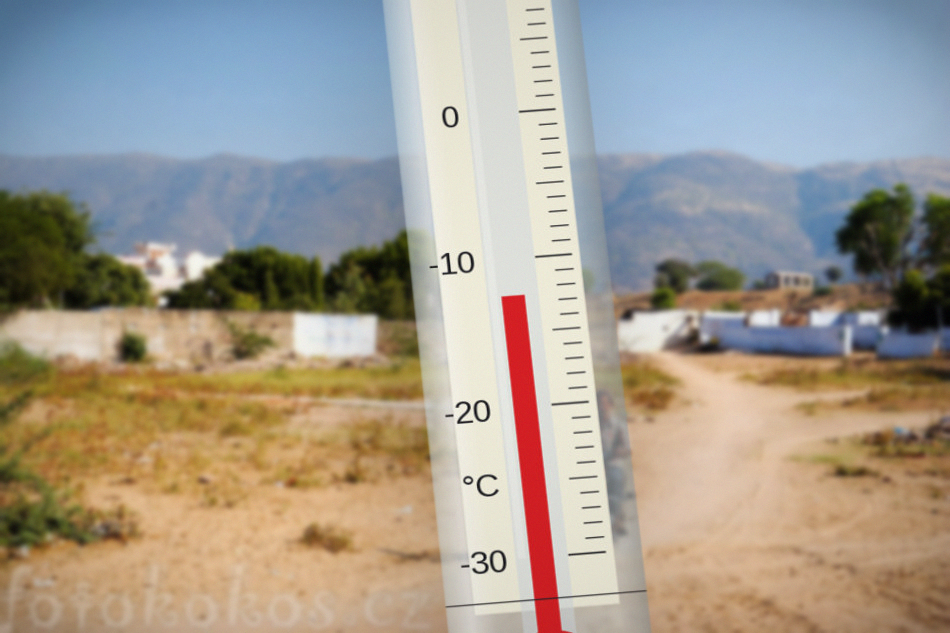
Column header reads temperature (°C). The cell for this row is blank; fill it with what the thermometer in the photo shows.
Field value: -12.5 °C
